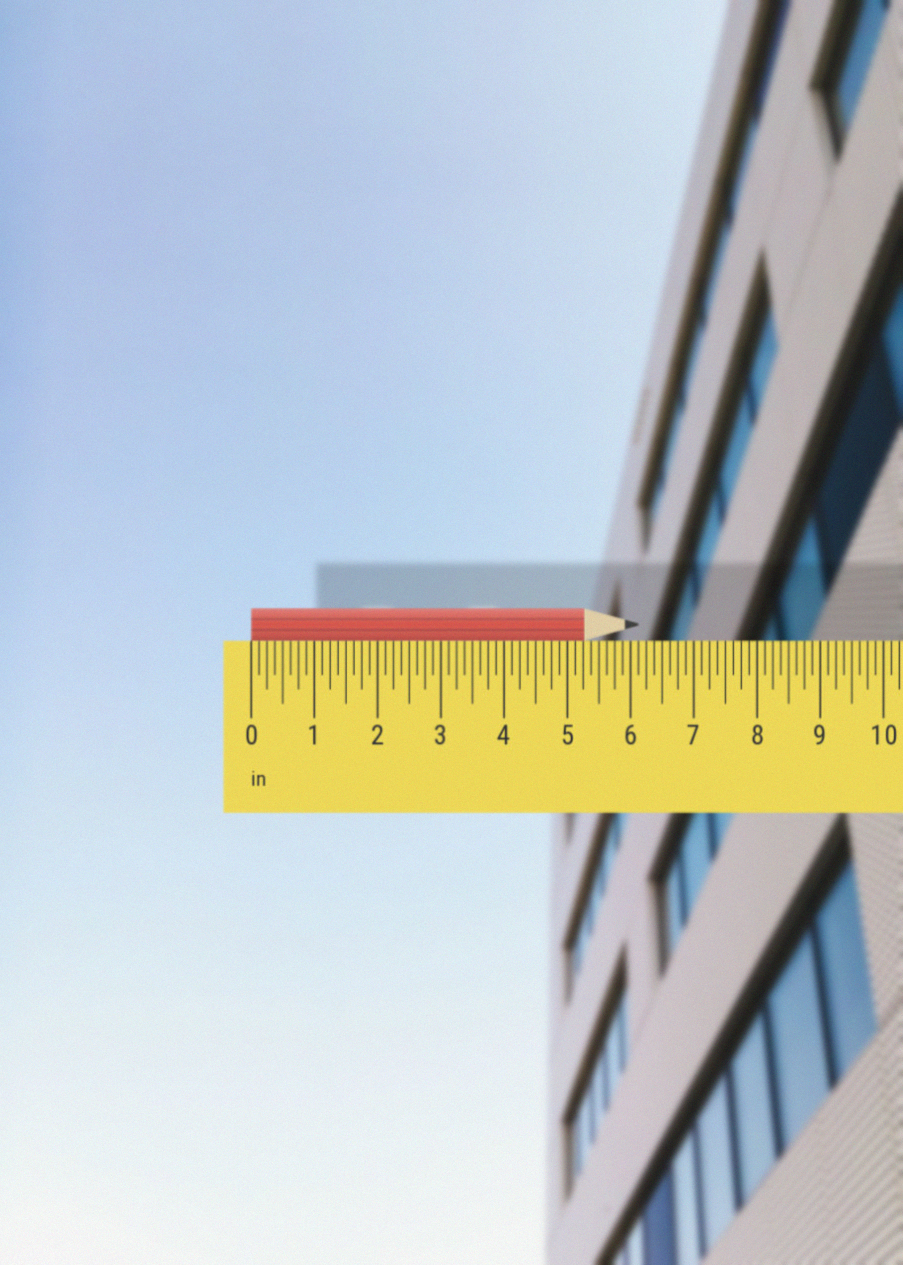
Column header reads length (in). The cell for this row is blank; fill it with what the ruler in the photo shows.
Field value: 6.125 in
